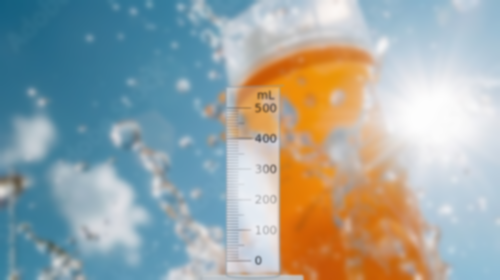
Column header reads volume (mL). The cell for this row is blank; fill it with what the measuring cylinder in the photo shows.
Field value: 400 mL
